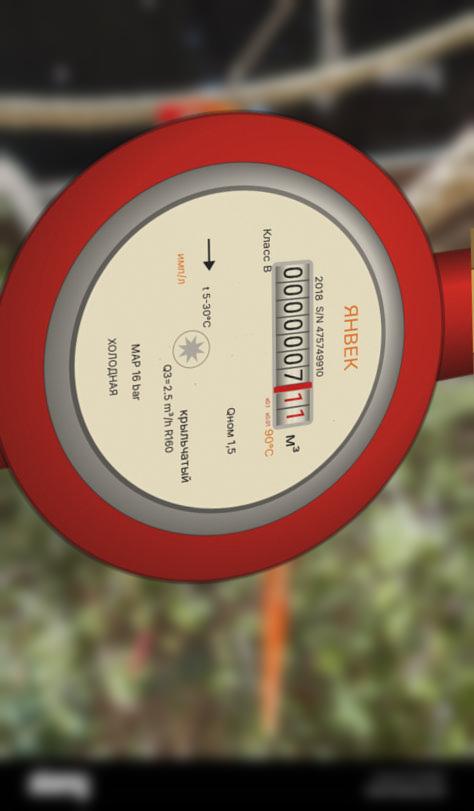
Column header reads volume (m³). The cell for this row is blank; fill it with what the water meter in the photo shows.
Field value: 7.11 m³
